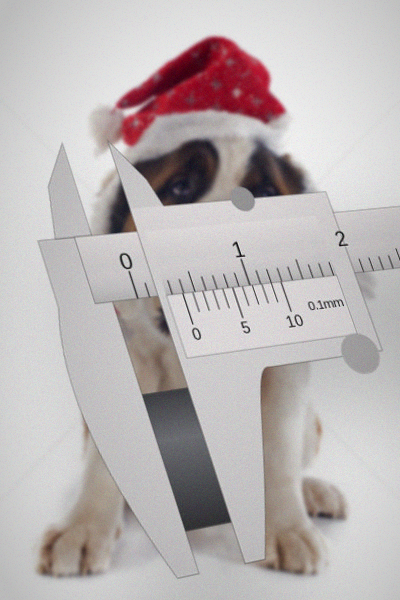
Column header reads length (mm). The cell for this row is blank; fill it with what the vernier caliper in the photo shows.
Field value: 3.9 mm
